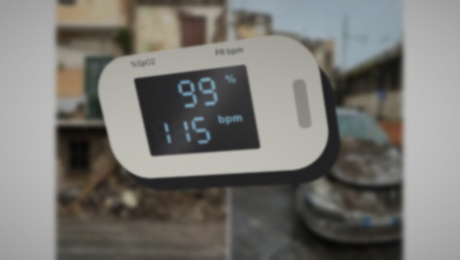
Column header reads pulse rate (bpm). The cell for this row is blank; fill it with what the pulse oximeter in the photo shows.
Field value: 115 bpm
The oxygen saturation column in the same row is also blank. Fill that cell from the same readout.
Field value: 99 %
